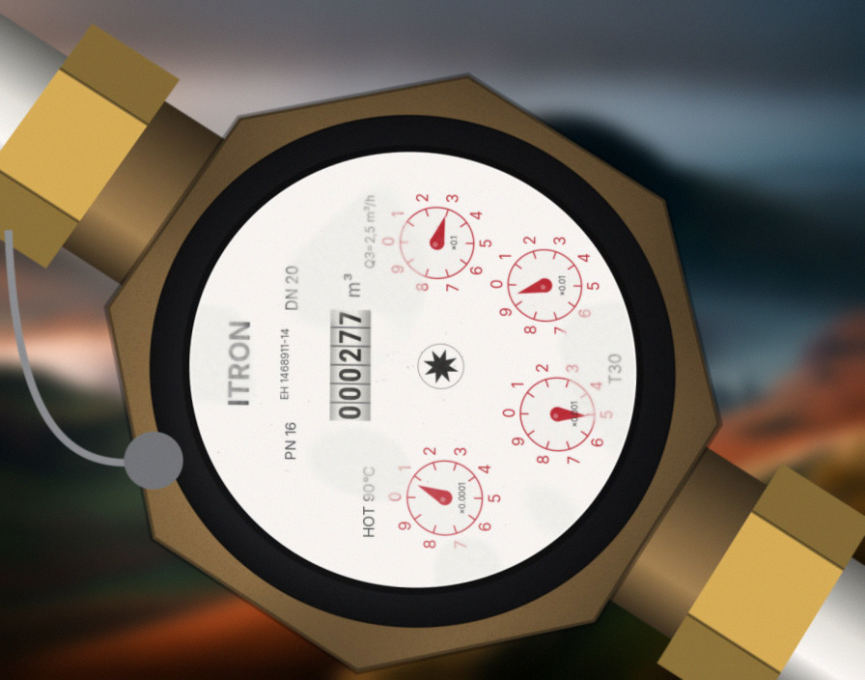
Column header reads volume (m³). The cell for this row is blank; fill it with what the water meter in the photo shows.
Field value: 277.2950 m³
